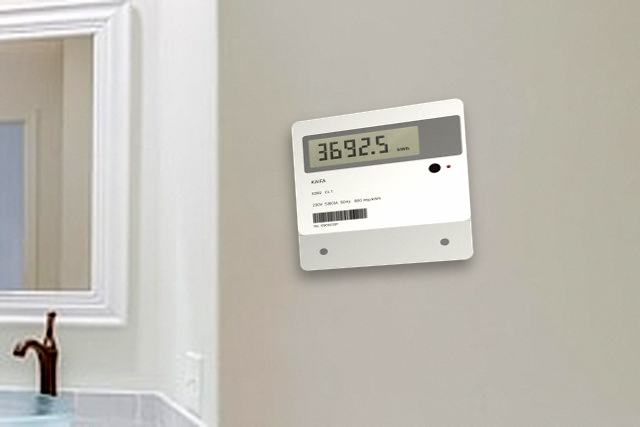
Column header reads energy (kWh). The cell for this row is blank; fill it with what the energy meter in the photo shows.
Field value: 3692.5 kWh
